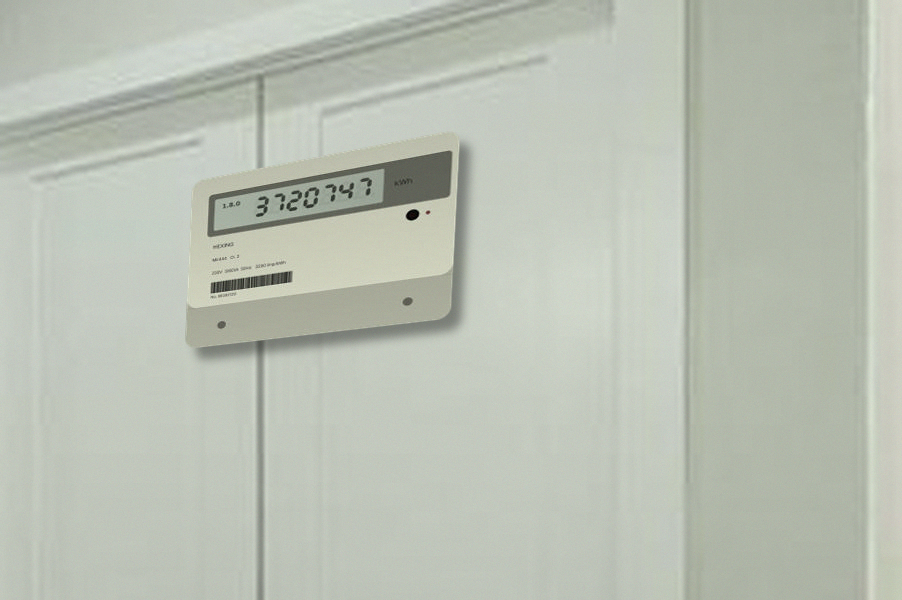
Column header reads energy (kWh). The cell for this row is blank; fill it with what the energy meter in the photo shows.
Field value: 3720747 kWh
